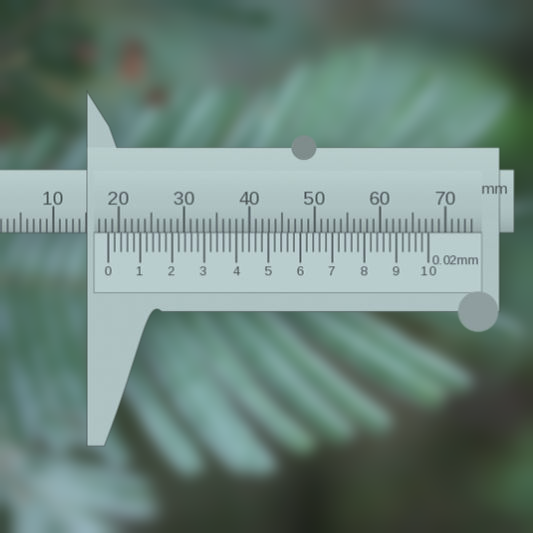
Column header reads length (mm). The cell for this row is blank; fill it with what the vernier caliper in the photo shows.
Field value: 18.4 mm
